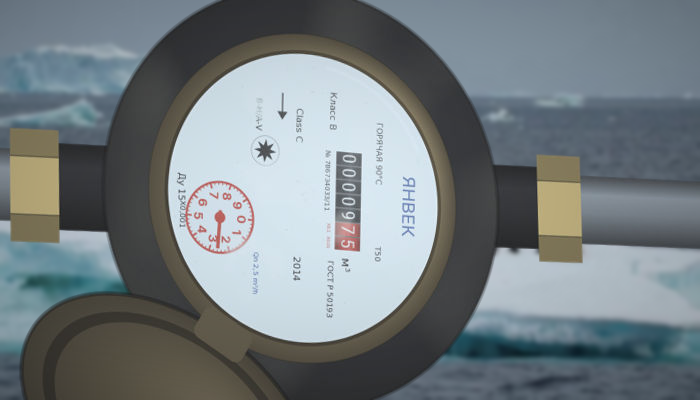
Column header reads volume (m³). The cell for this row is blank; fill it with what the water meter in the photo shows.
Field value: 9.752 m³
